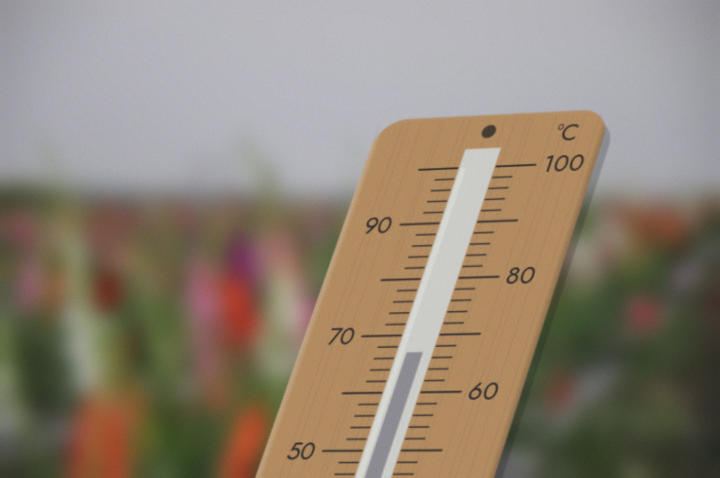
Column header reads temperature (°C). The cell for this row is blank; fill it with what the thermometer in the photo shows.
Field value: 67 °C
